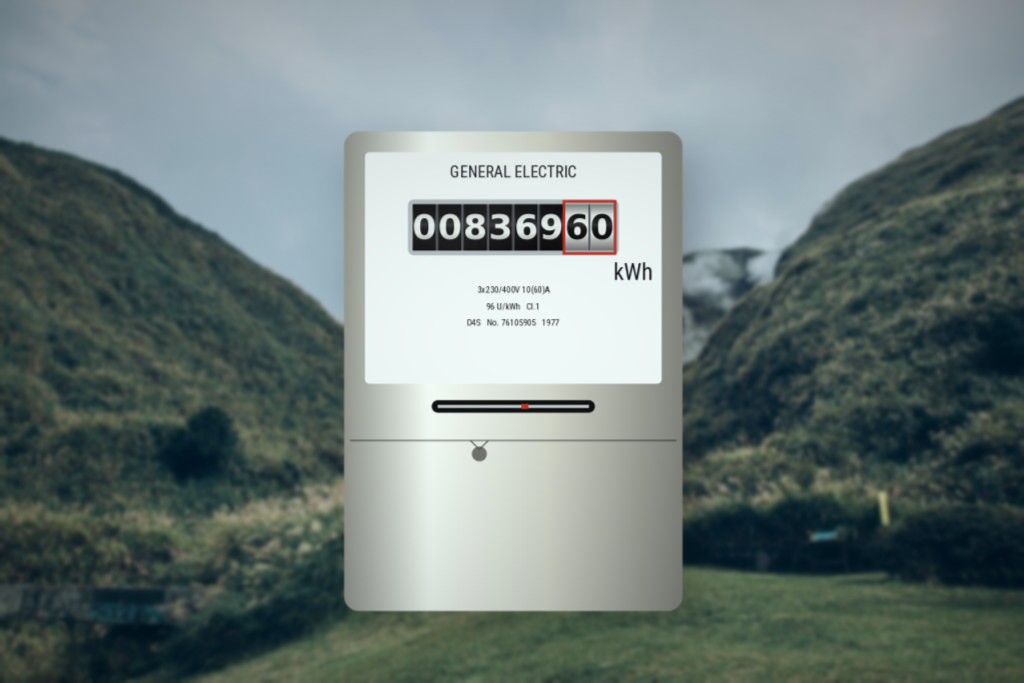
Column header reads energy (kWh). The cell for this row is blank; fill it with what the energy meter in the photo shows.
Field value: 8369.60 kWh
